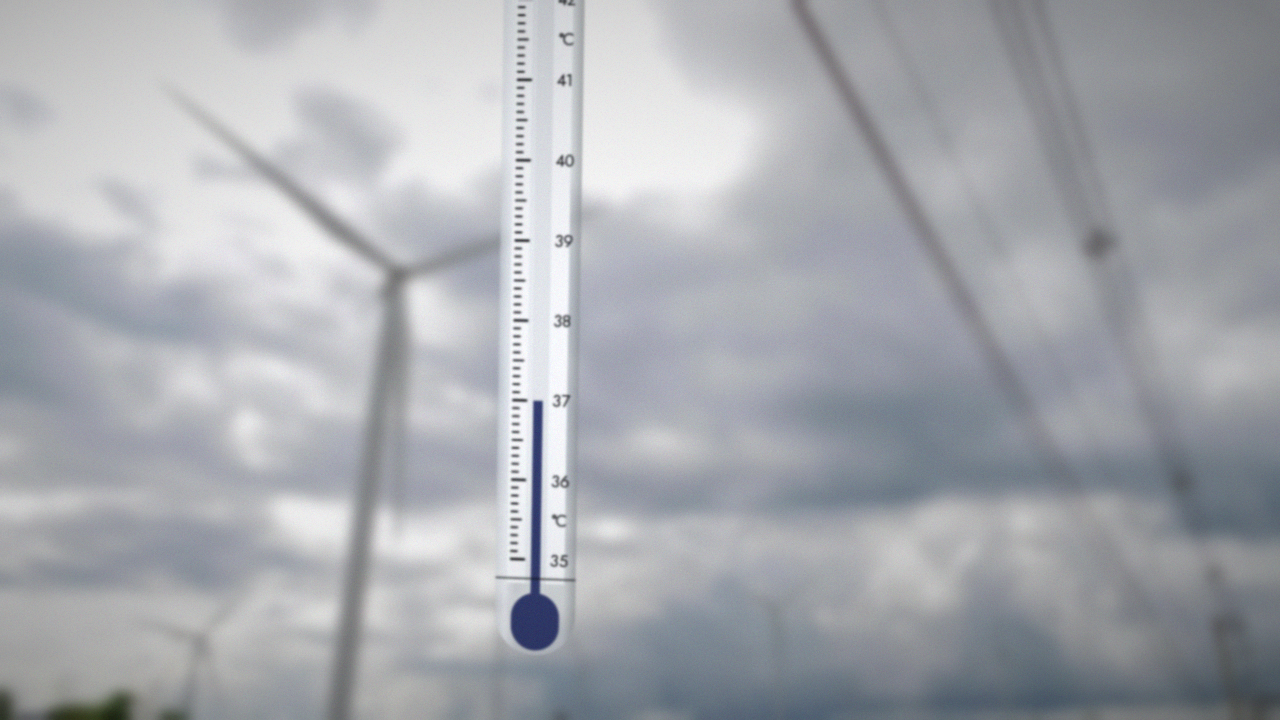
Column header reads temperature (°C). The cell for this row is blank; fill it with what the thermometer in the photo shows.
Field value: 37 °C
